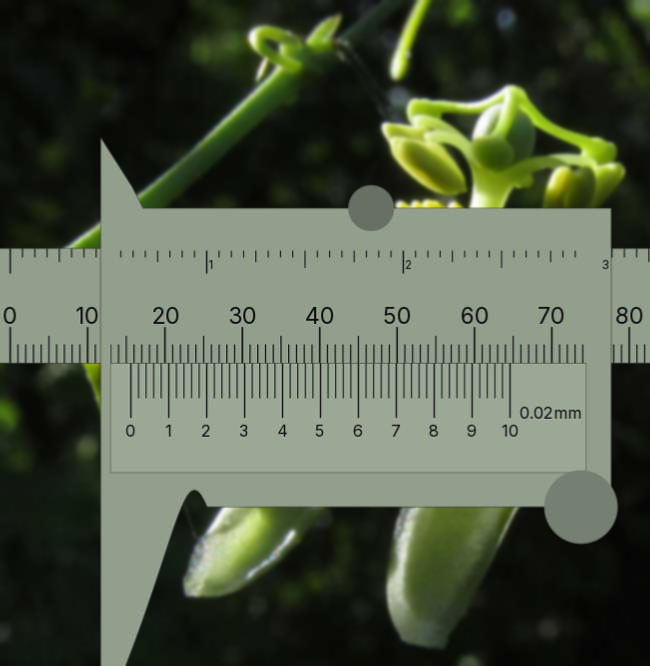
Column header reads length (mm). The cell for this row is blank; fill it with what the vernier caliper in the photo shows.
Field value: 15.6 mm
